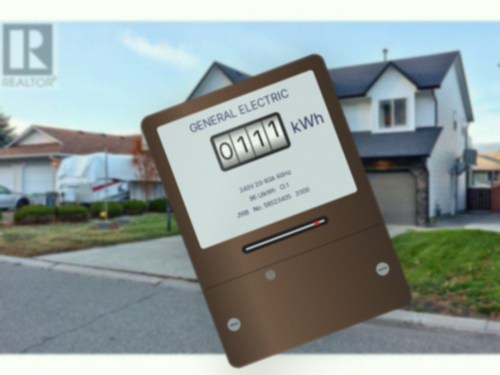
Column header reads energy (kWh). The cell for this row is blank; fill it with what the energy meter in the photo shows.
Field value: 111 kWh
